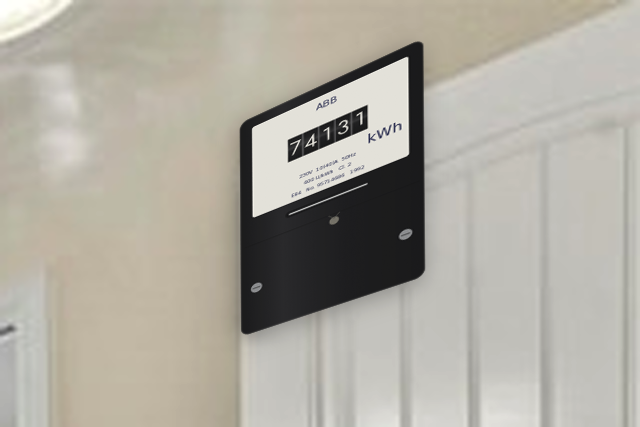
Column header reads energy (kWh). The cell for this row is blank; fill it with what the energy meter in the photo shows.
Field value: 74131 kWh
